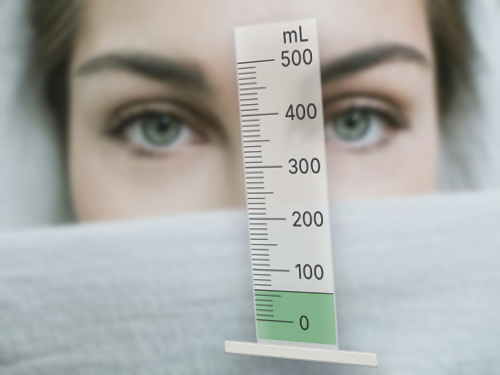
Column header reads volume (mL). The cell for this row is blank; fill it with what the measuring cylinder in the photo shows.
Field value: 60 mL
